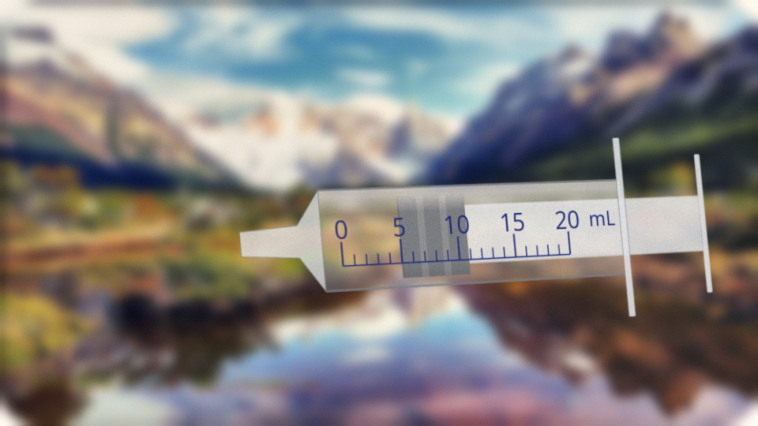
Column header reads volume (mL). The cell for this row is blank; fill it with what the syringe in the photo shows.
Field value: 5 mL
